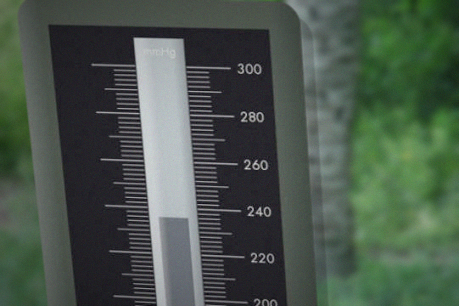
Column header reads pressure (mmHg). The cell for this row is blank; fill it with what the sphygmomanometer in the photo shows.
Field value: 236 mmHg
